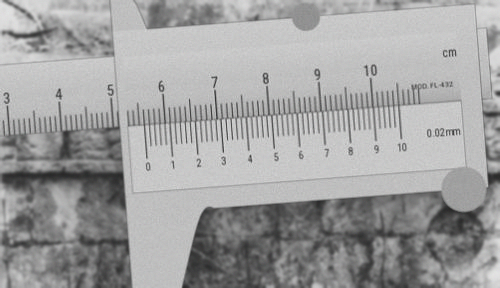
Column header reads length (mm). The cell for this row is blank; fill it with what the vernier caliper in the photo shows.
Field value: 56.0 mm
